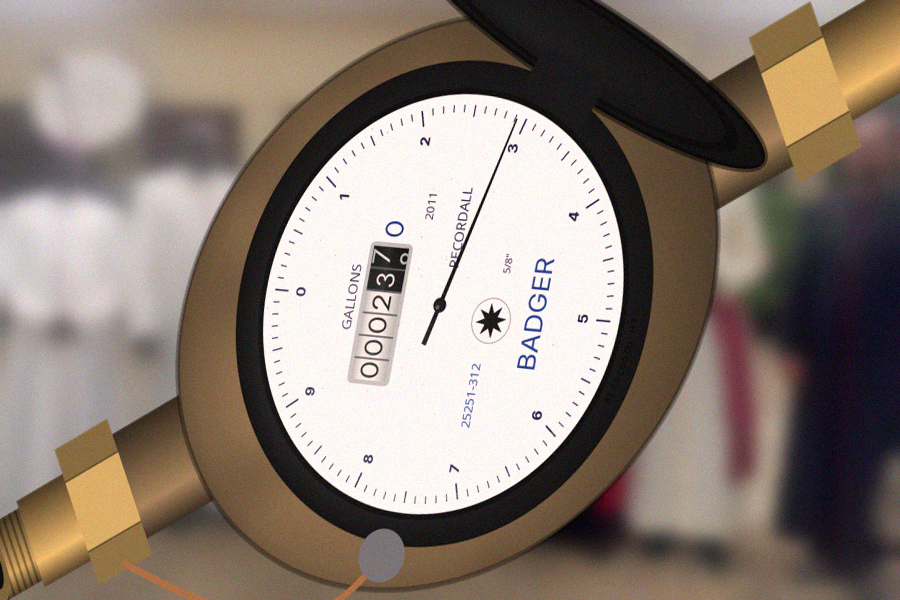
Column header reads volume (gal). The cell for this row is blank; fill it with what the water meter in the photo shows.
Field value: 2372.9 gal
